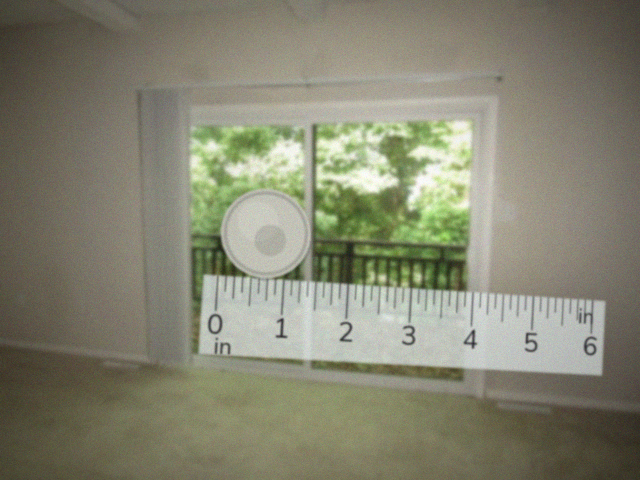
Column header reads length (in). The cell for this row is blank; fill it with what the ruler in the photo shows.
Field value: 1.375 in
